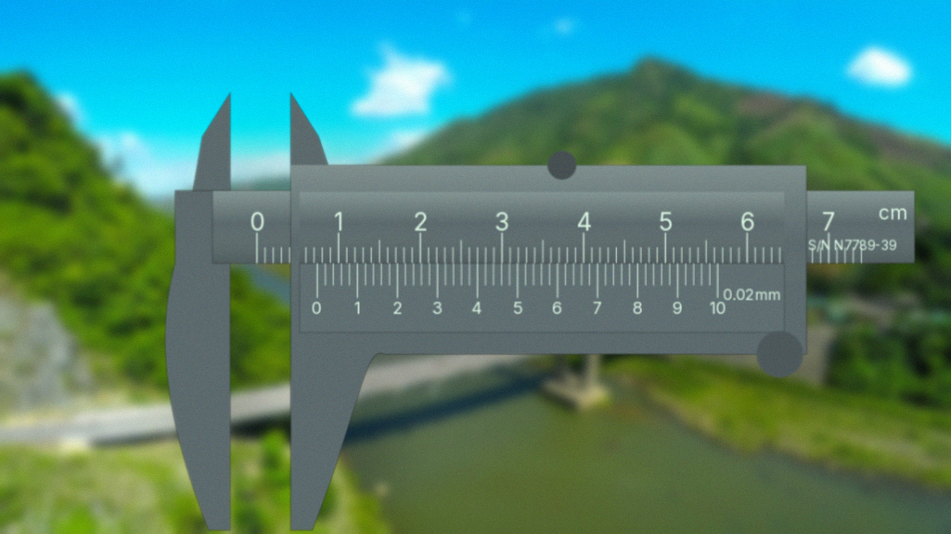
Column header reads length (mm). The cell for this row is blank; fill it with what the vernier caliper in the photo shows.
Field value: 7.4 mm
